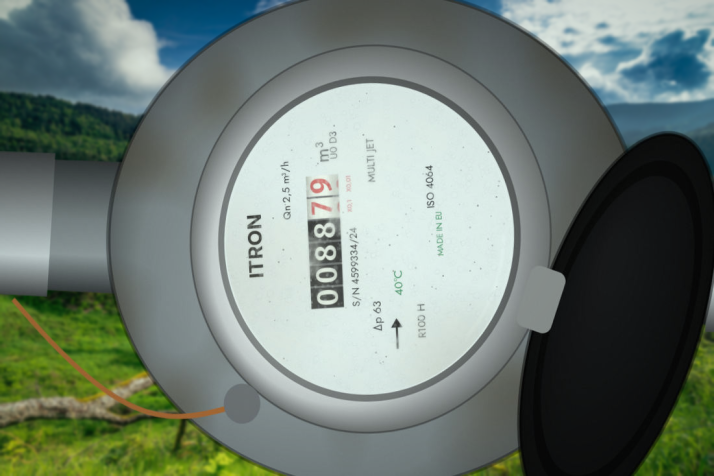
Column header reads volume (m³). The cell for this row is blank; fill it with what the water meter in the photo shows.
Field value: 88.79 m³
